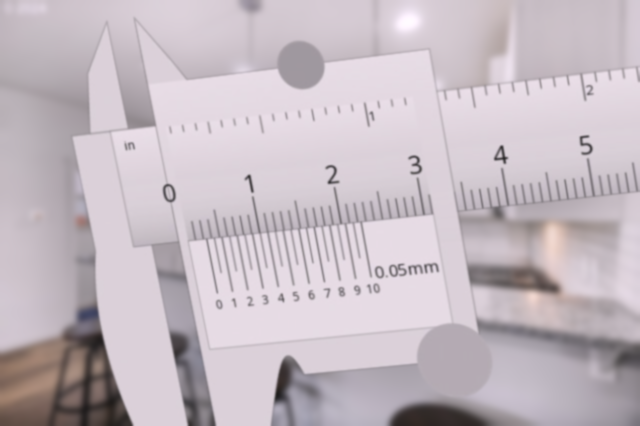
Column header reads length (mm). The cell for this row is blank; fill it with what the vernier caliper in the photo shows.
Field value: 3.4 mm
